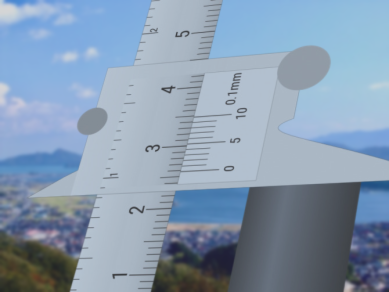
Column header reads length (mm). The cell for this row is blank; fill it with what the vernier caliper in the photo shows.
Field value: 25.8 mm
